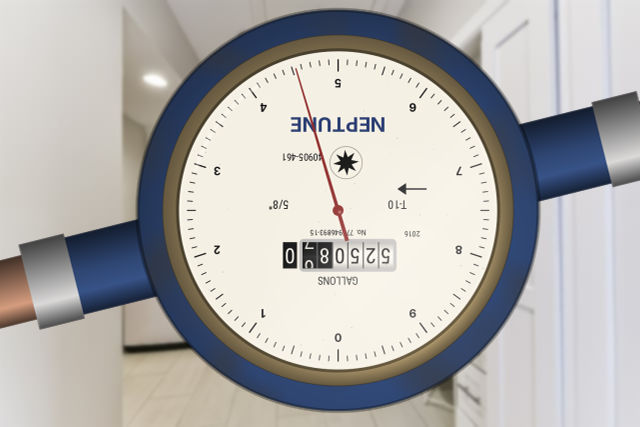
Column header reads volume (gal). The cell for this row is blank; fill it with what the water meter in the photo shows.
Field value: 5250864.5 gal
